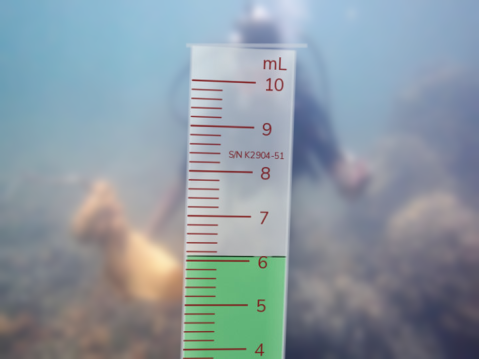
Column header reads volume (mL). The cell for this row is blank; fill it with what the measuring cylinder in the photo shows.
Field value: 6.1 mL
